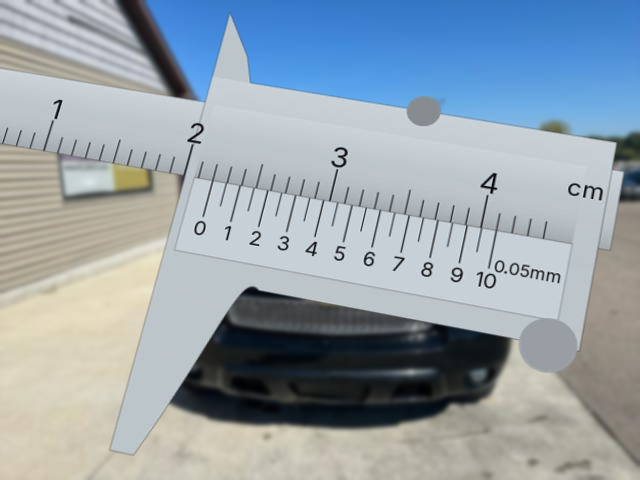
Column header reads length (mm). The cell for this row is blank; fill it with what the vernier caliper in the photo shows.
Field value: 22.0 mm
